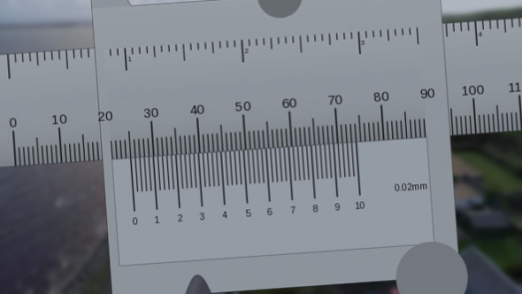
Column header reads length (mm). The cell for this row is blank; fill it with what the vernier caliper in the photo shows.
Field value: 25.0 mm
